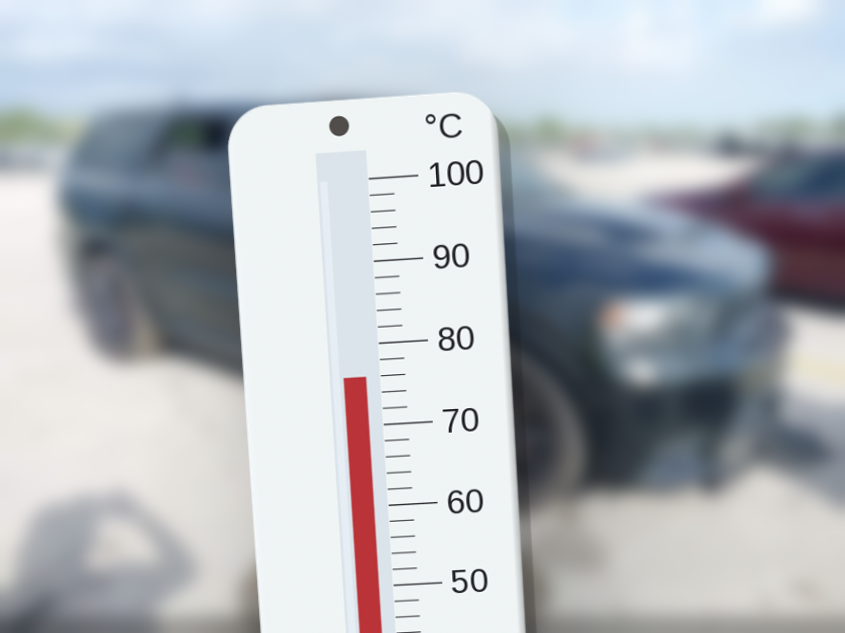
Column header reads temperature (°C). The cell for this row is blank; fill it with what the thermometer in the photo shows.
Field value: 76 °C
